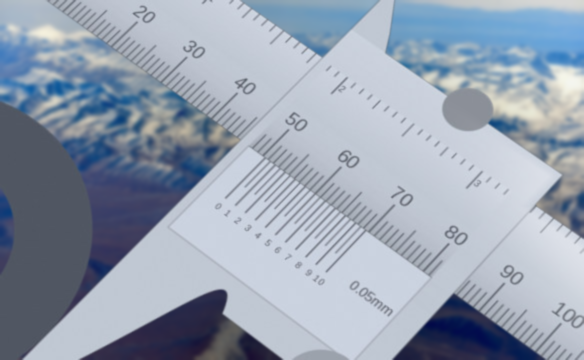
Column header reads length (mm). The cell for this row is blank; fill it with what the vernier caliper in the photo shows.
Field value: 50.5 mm
